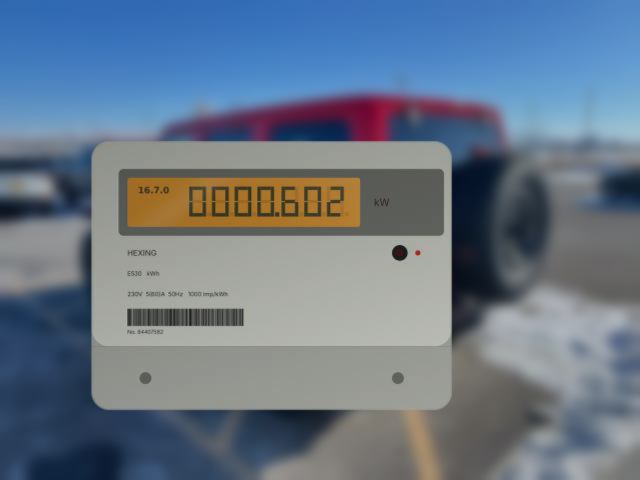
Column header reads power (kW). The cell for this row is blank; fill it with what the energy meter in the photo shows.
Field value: 0.602 kW
